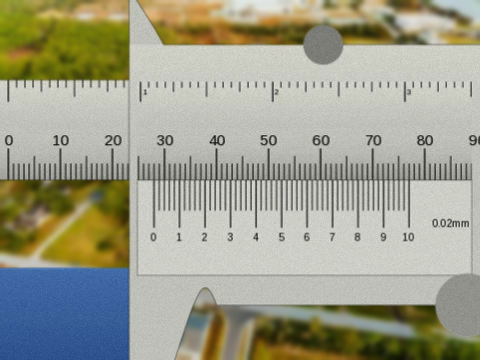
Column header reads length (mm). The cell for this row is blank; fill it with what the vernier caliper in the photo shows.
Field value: 28.0 mm
